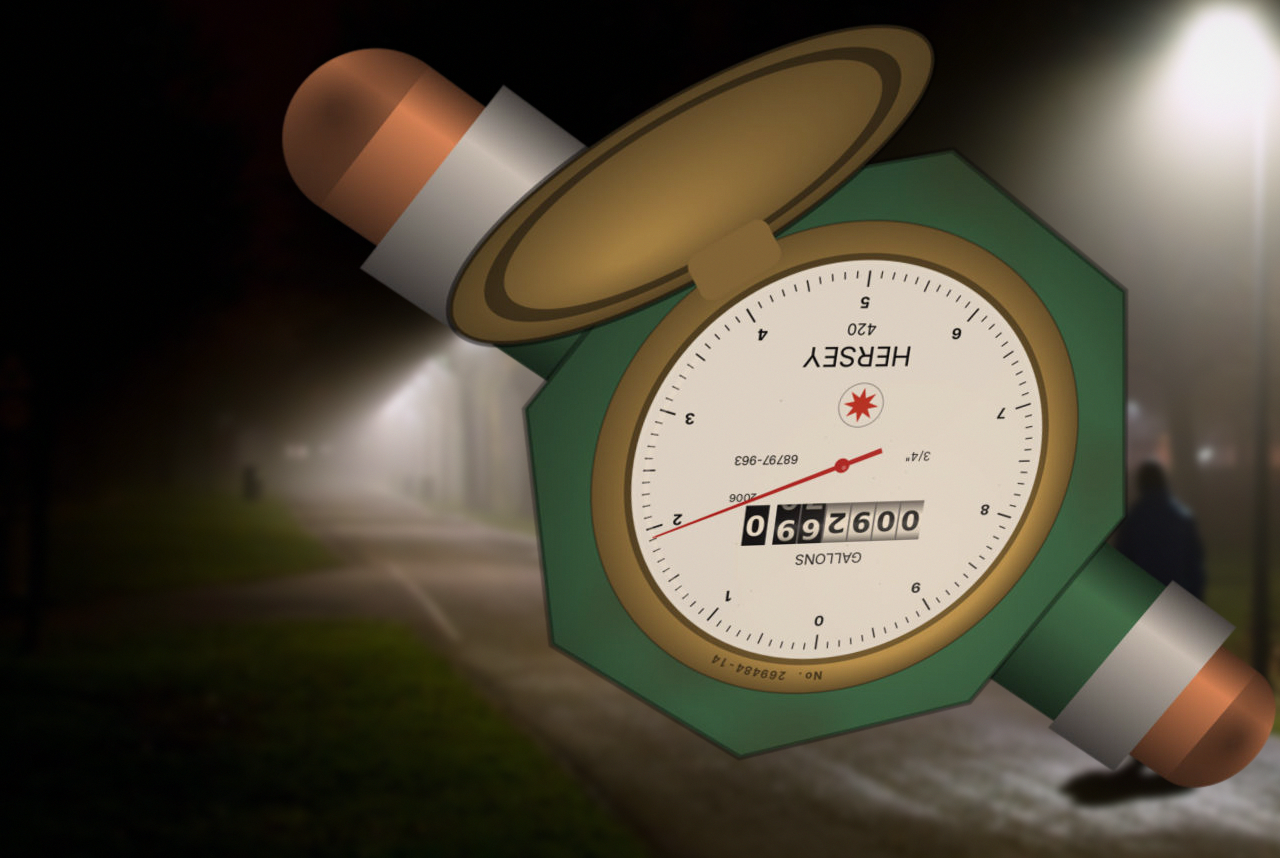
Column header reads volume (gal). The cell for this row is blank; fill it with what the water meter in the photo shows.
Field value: 92691.9 gal
